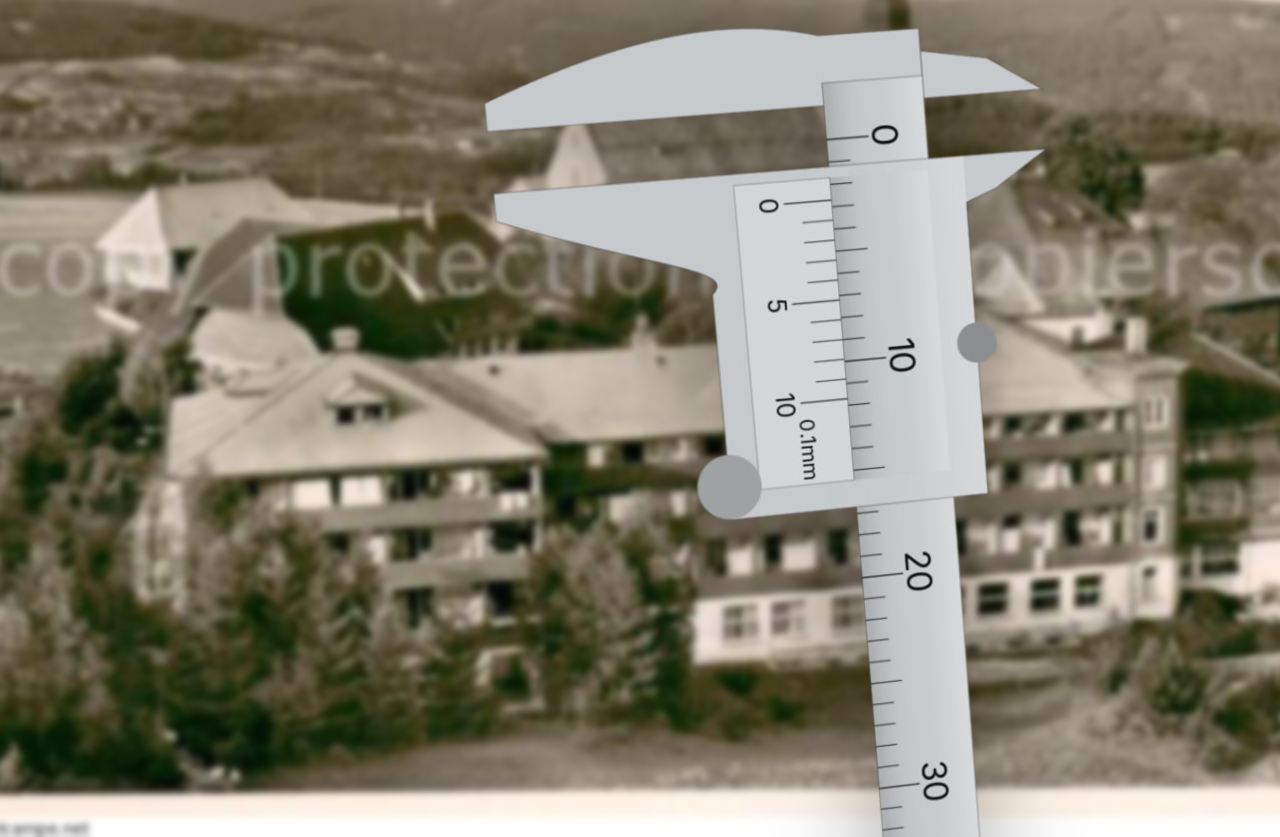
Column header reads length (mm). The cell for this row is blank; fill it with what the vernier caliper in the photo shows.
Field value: 2.7 mm
